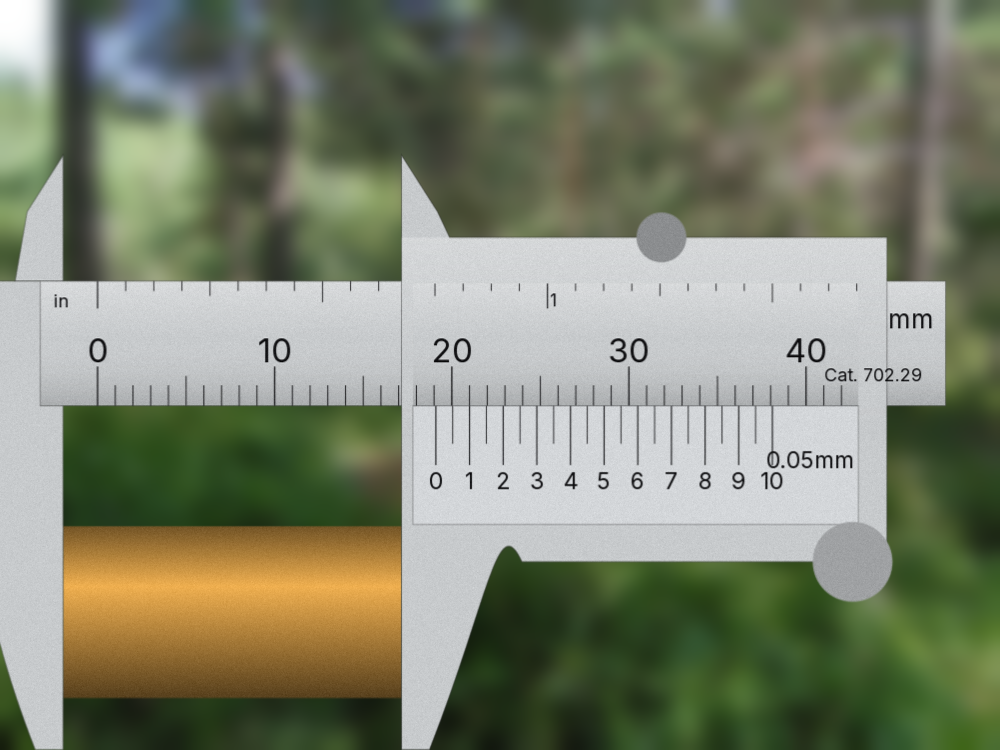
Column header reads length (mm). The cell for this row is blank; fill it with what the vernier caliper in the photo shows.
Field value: 19.1 mm
